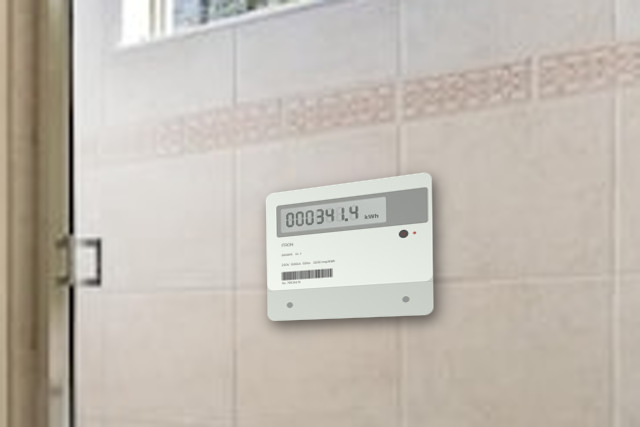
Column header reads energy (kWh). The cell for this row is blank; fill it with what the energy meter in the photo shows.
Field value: 341.4 kWh
